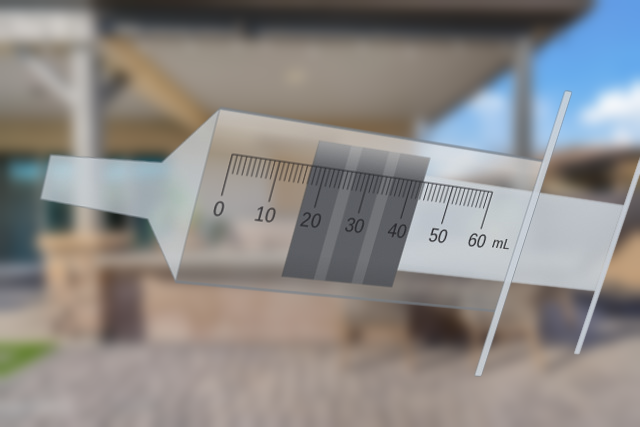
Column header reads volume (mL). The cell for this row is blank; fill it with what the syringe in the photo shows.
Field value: 17 mL
